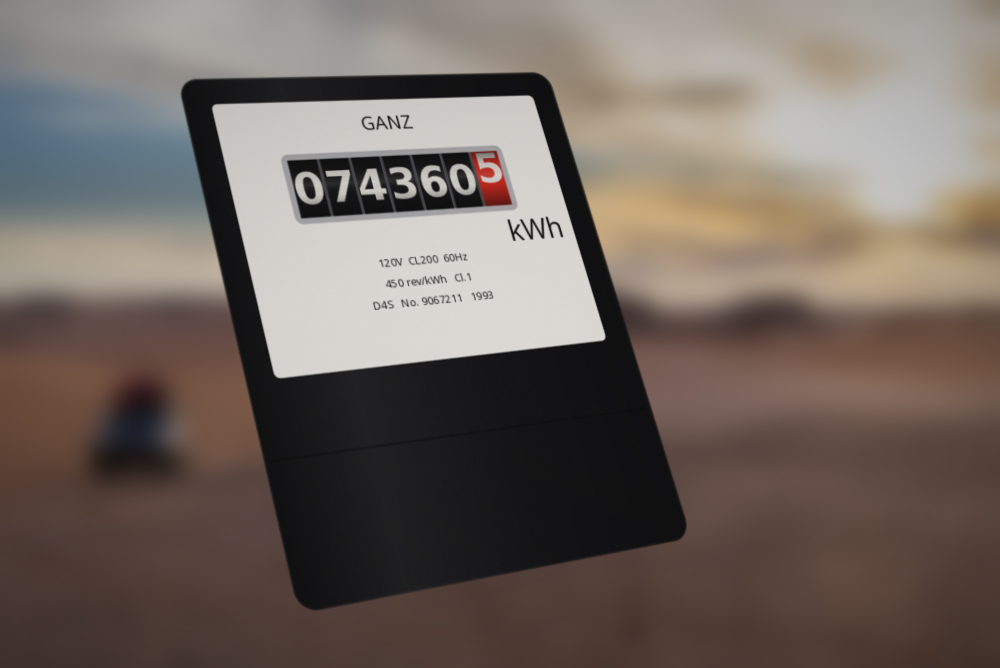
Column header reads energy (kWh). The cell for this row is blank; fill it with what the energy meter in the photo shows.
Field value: 74360.5 kWh
